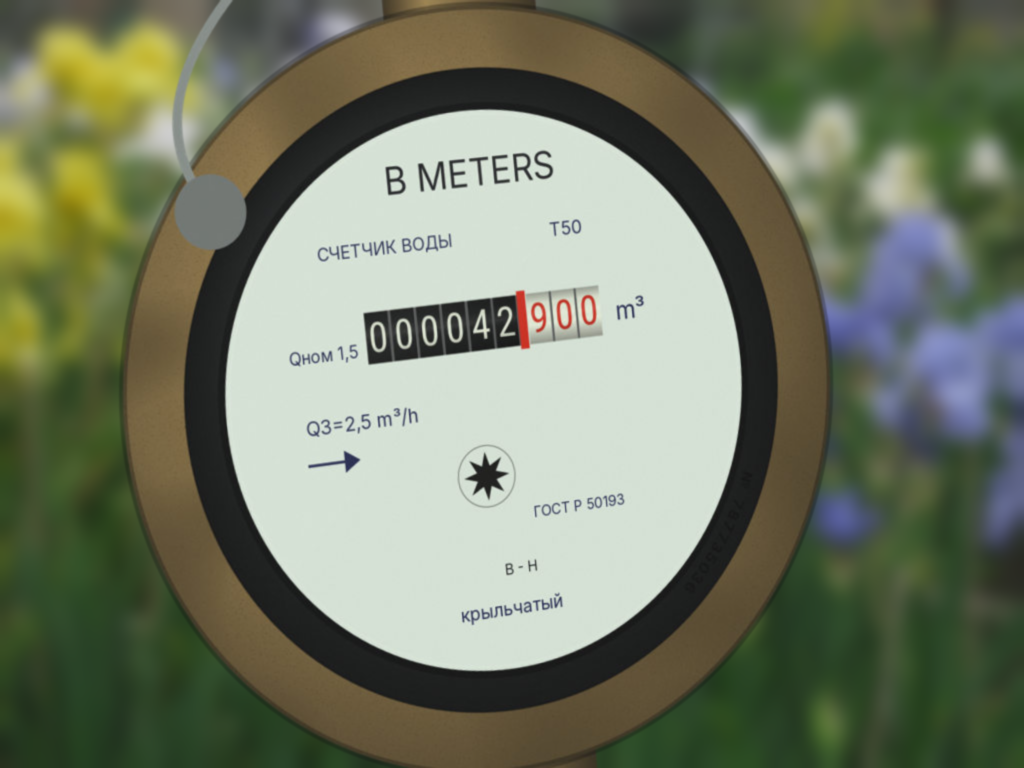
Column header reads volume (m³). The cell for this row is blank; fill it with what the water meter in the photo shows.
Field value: 42.900 m³
